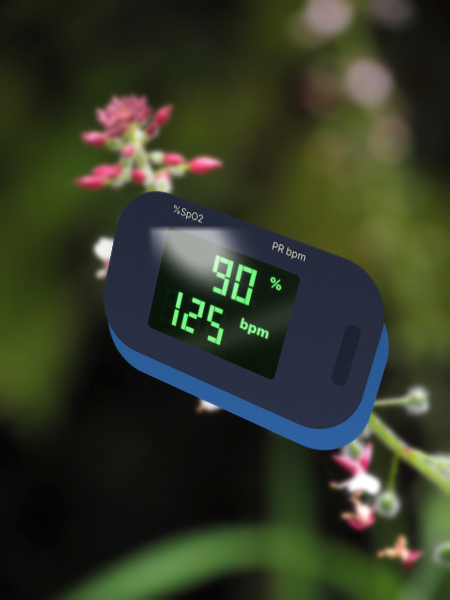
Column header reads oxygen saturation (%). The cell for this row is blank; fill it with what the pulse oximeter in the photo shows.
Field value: 90 %
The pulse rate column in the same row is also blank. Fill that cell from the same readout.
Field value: 125 bpm
